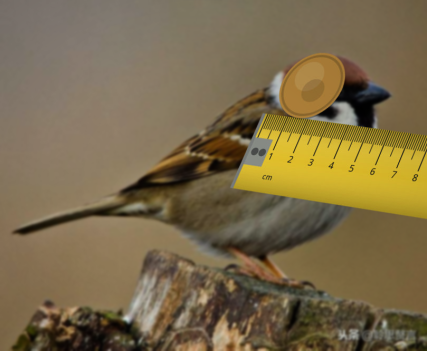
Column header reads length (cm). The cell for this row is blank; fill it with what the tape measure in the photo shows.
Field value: 3 cm
